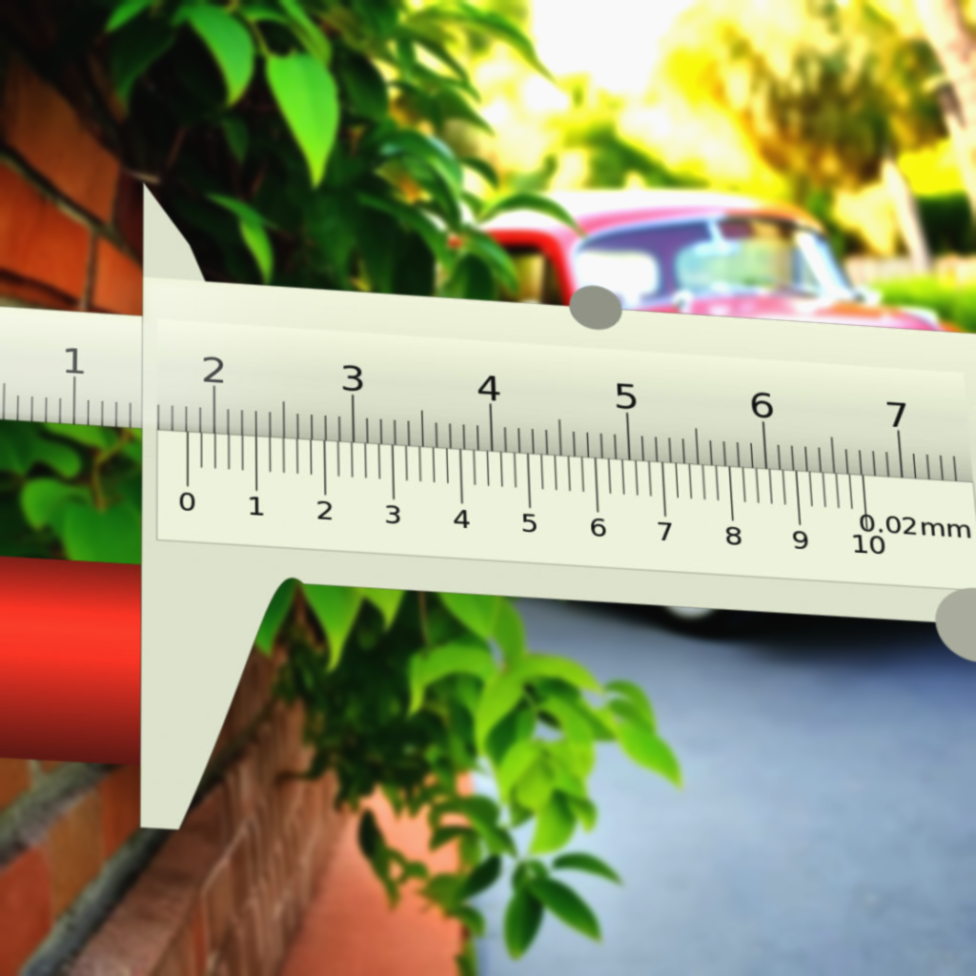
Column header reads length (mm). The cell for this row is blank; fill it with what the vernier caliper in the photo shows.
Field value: 18.1 mm
